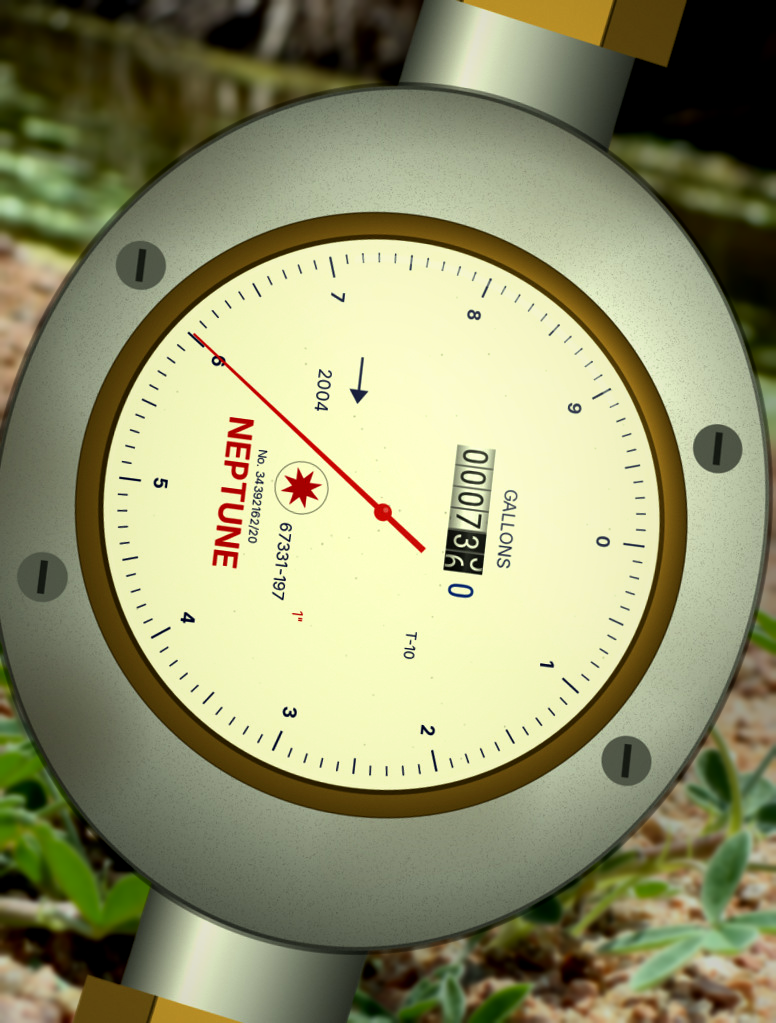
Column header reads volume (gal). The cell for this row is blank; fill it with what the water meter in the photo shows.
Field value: 7356.0 gal
